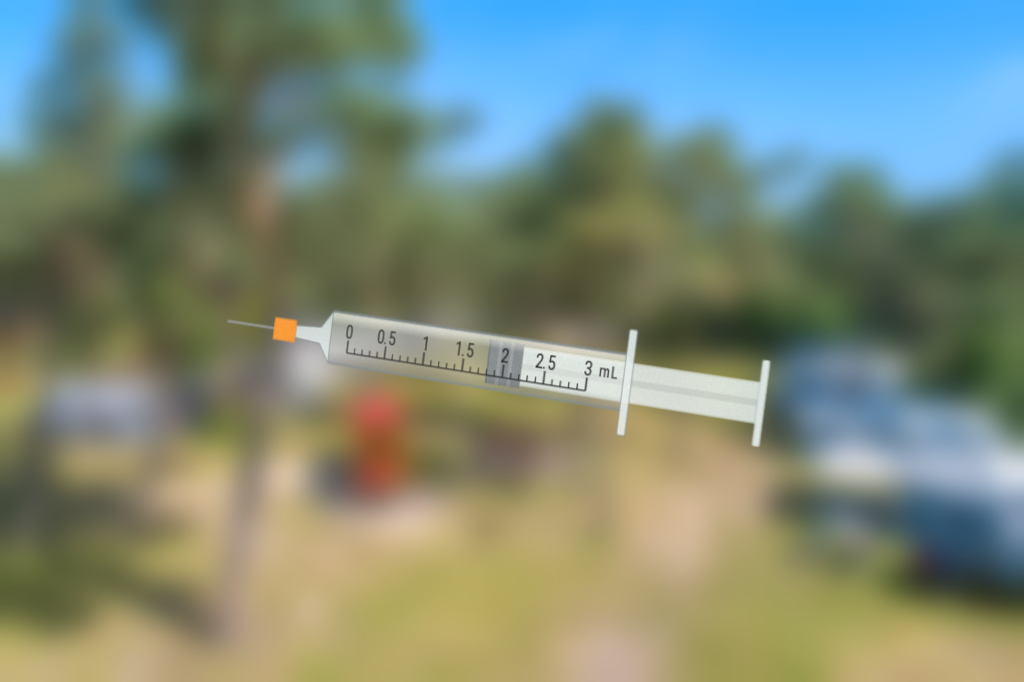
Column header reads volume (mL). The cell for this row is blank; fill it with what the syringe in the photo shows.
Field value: 1.8 mL
